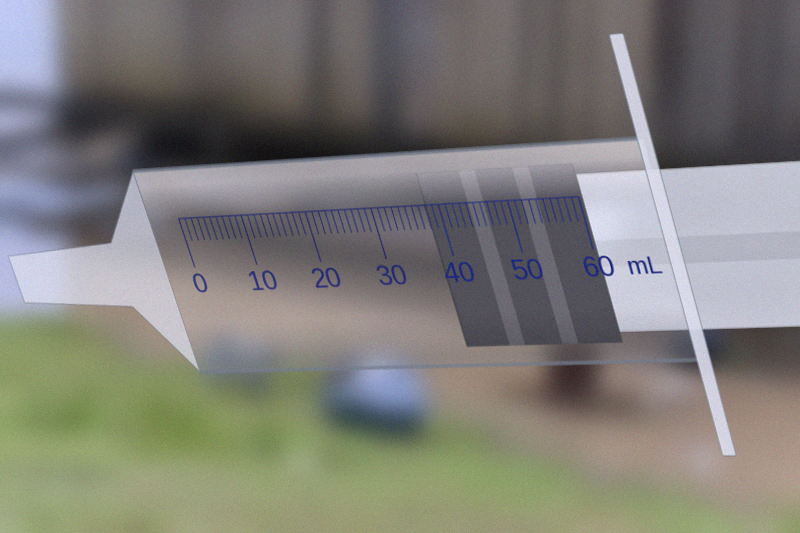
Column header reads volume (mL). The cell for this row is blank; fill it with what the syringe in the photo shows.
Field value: 38 mL
